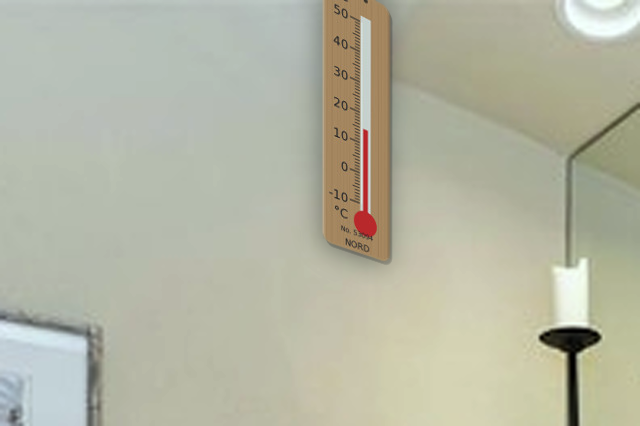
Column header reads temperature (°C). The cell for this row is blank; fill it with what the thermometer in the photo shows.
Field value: 15 °C
